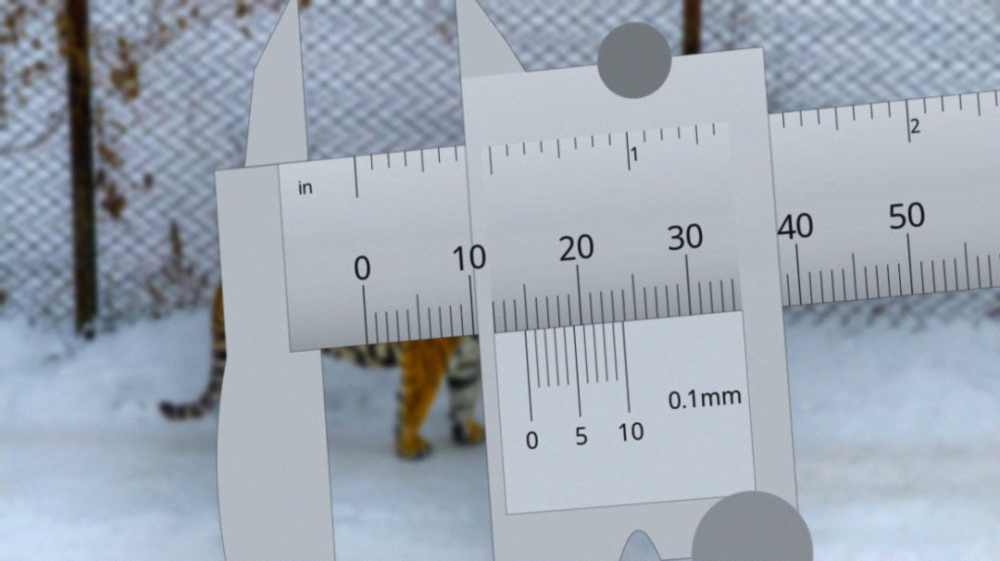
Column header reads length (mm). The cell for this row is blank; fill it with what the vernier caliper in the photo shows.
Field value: 14.8 mm
